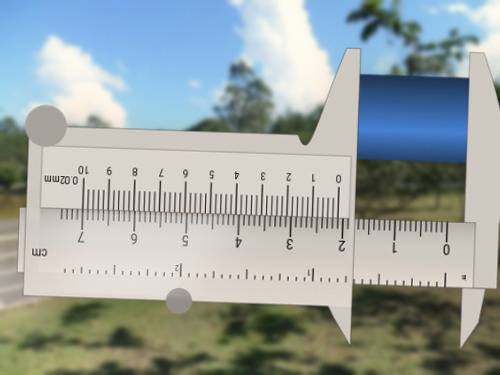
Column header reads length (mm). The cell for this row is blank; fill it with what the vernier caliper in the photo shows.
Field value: 21.0 mm
